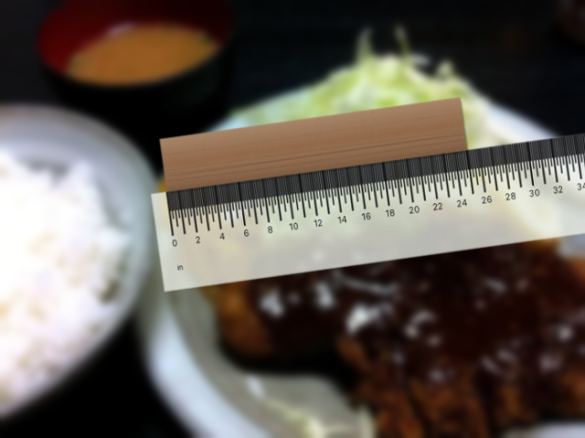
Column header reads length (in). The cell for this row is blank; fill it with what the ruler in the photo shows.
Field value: 25 in
